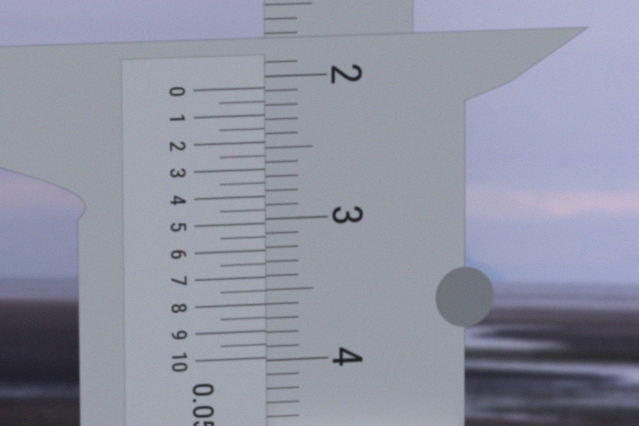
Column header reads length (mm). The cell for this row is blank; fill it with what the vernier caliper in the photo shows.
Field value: 20.8 mm
